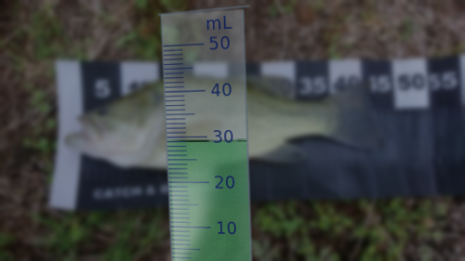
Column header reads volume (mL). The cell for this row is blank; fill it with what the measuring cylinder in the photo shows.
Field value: 29 mL
